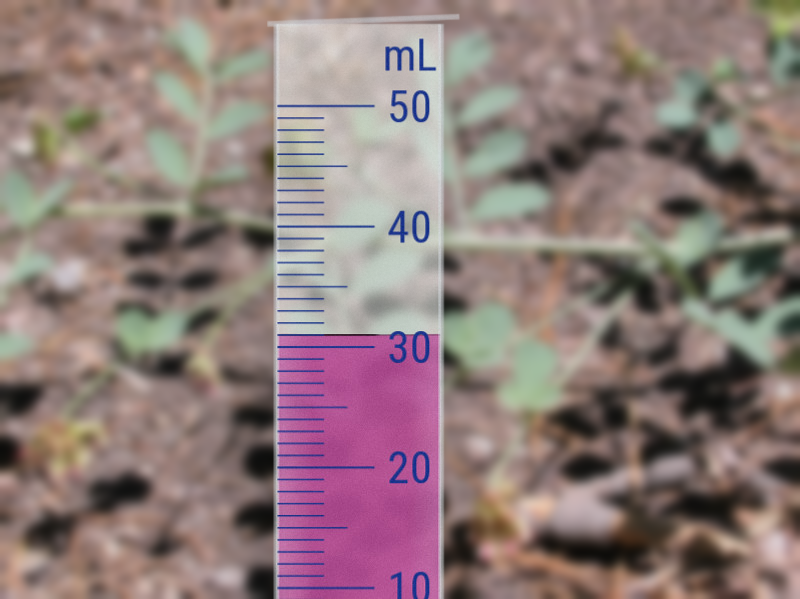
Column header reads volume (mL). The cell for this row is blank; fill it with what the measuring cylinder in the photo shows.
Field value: 31 mL
